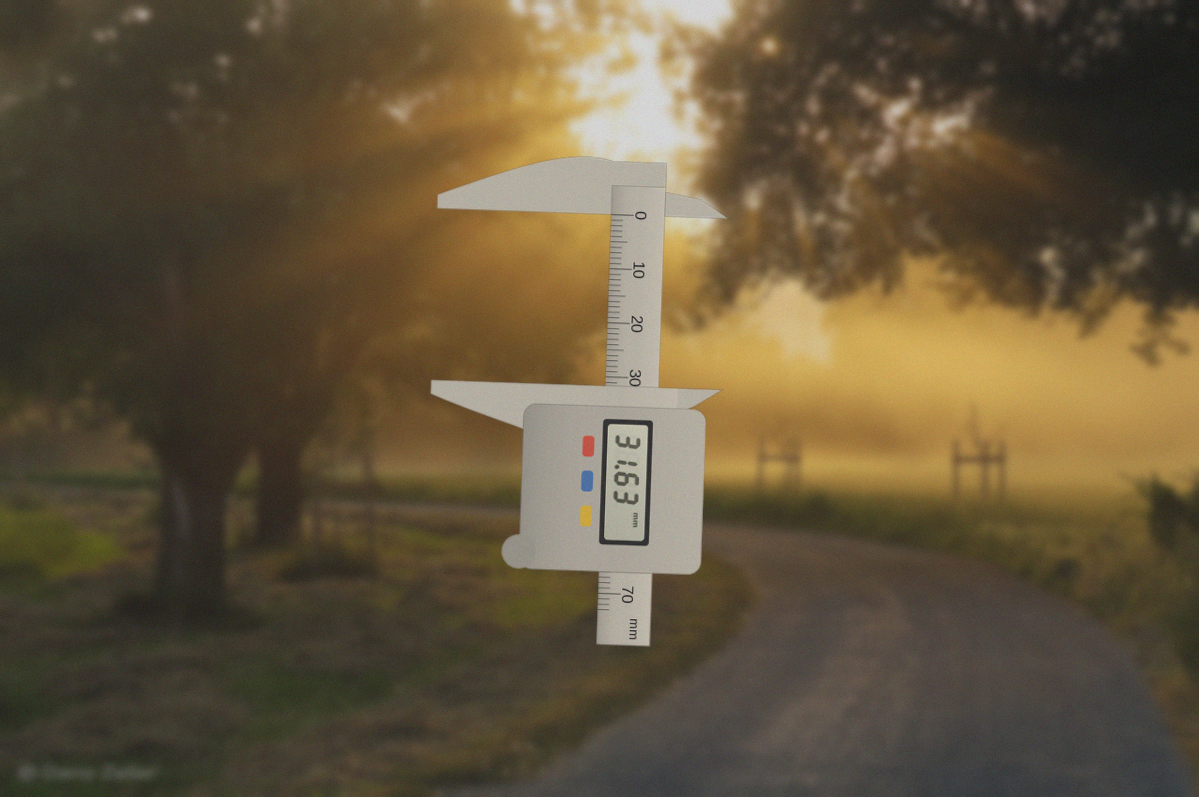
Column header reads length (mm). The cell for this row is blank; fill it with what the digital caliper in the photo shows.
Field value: 31.63 mm
